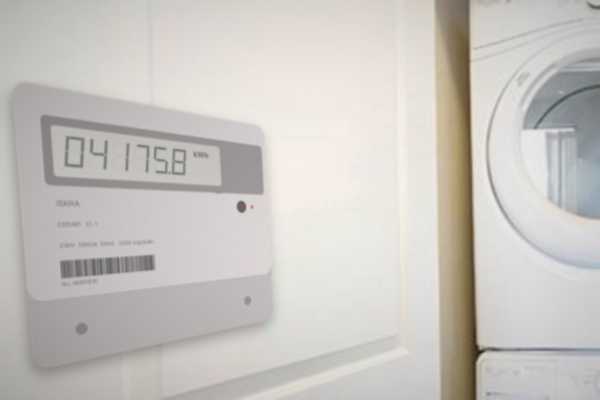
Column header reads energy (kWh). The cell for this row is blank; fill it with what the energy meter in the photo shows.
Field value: 4175.8 kWh
